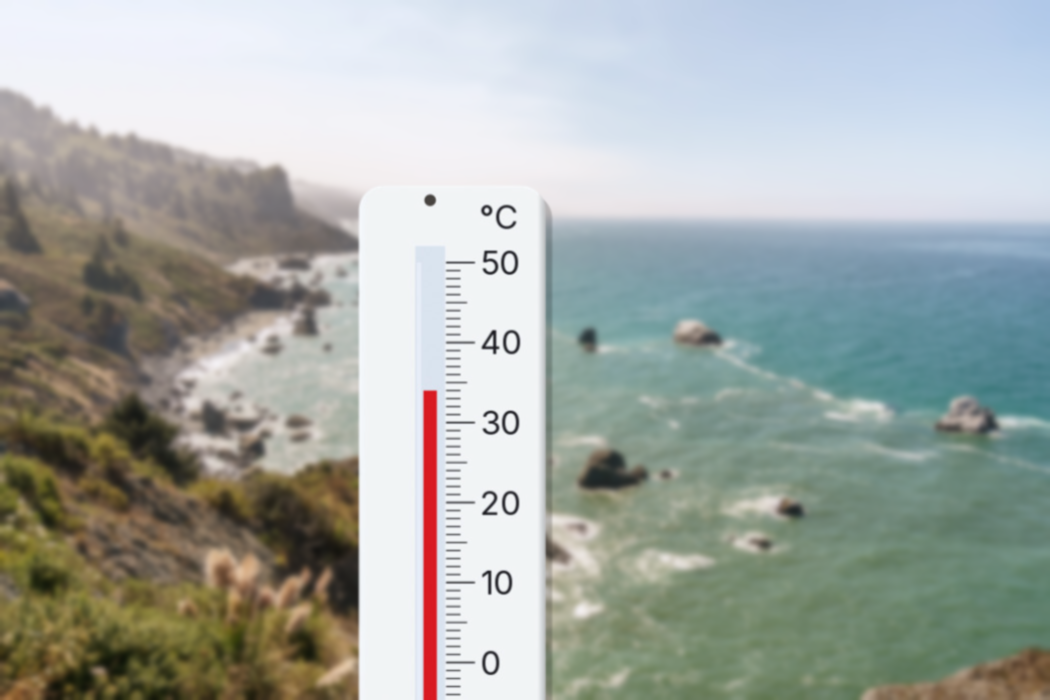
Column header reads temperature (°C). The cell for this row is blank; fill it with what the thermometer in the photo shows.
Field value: 34 °C
